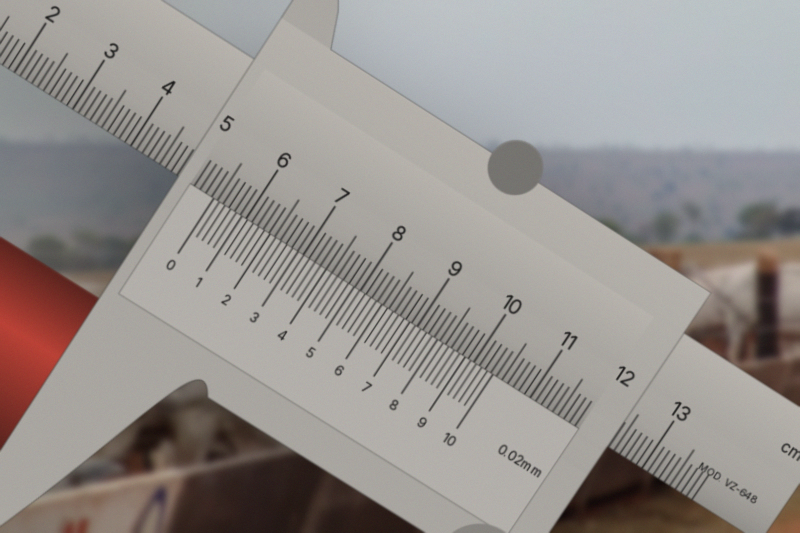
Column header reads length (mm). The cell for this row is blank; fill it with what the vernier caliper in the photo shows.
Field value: 54.4 mm
